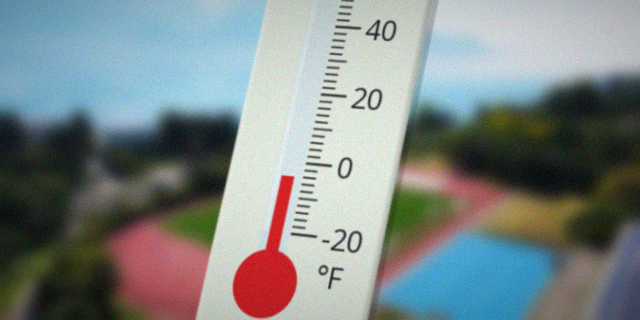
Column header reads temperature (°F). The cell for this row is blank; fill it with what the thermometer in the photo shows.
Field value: -4 °F
